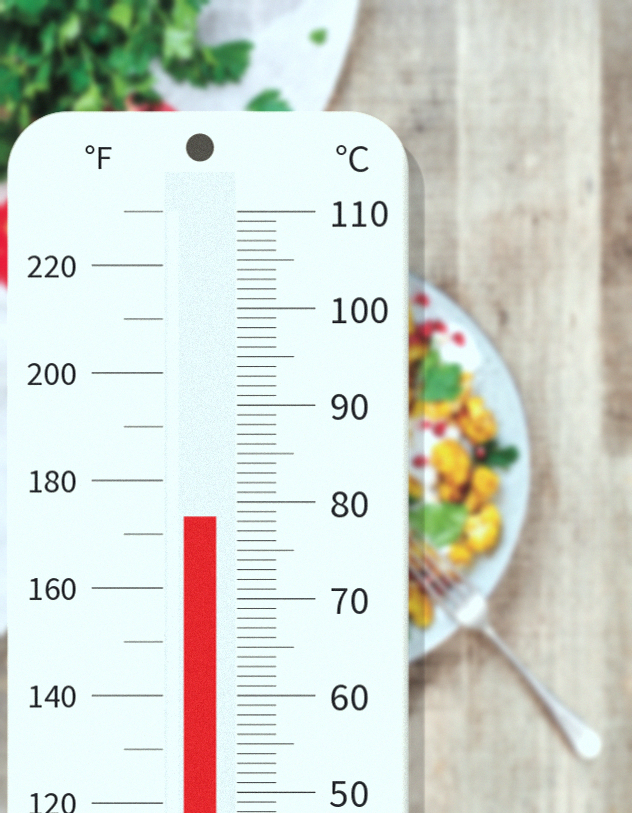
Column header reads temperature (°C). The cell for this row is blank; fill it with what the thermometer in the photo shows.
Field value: 78.5 °C
